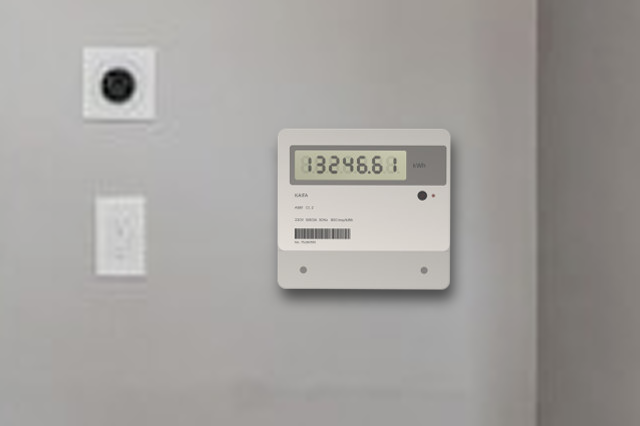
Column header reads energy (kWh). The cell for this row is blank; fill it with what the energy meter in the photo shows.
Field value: 13246.61 kWh
